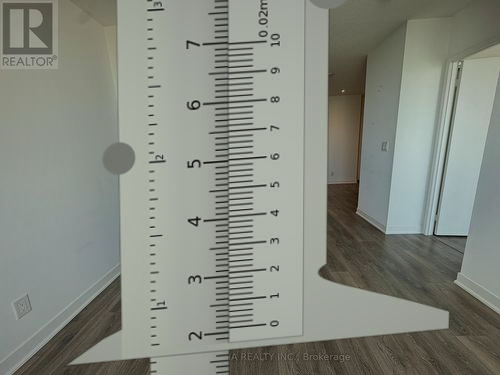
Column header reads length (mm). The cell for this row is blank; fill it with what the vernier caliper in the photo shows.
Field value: 20.8 mm
